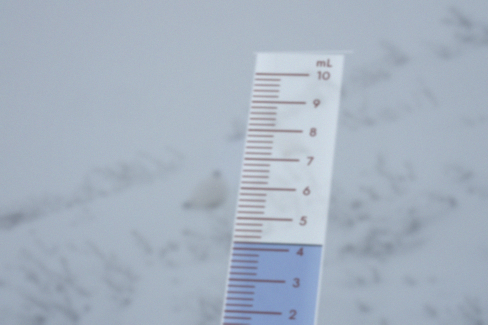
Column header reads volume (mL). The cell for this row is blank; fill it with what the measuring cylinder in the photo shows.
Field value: 4.2 mL
